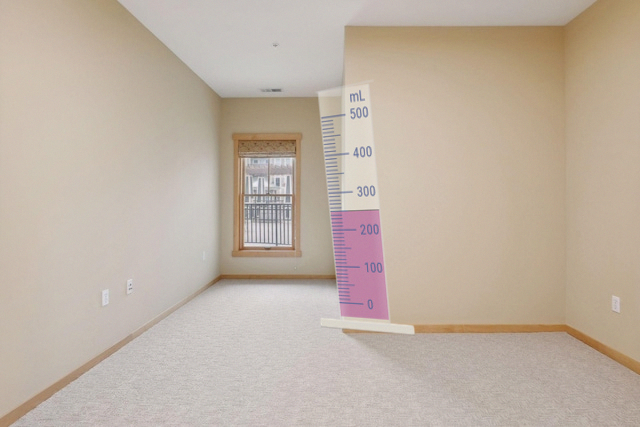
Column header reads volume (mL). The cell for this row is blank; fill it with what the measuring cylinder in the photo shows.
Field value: 250 mL
